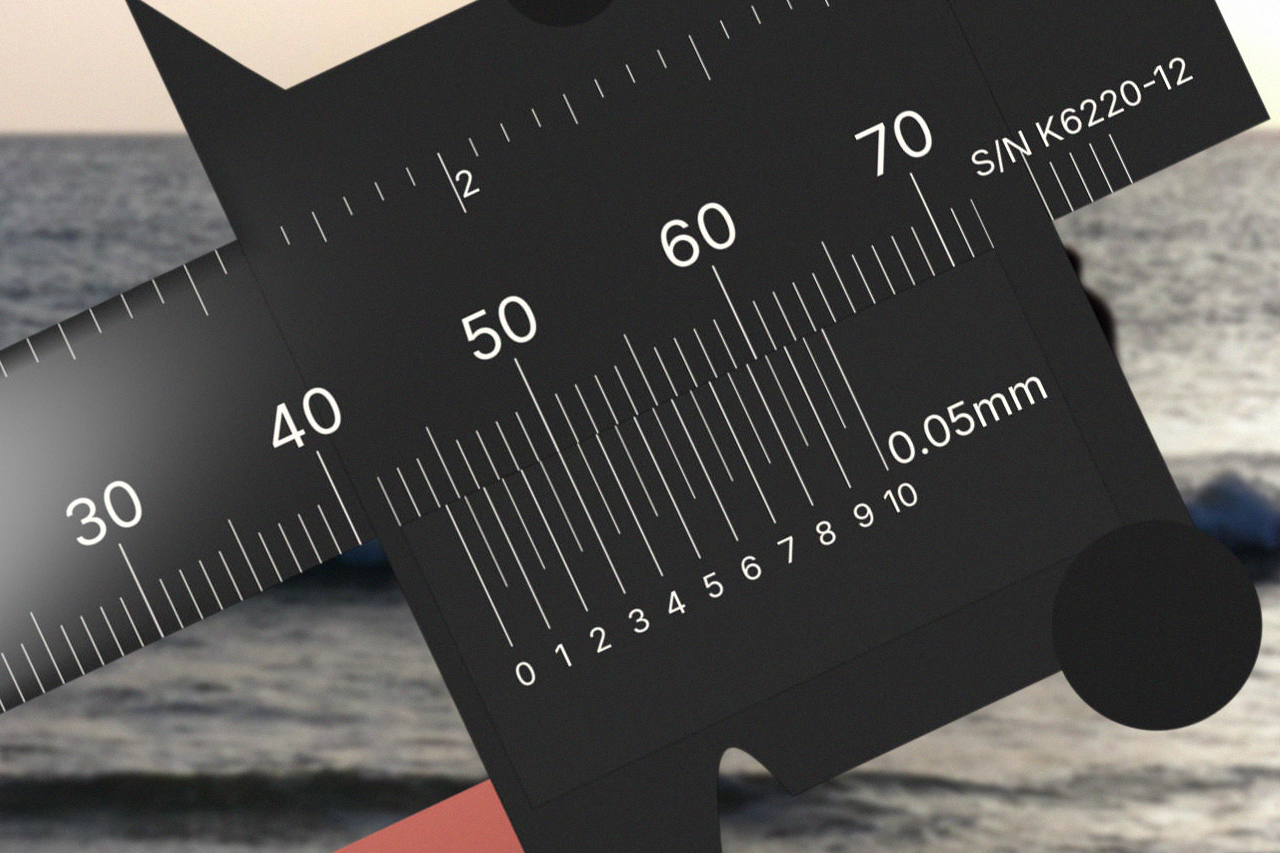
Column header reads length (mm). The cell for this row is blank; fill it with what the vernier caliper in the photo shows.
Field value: 44.3 mm
